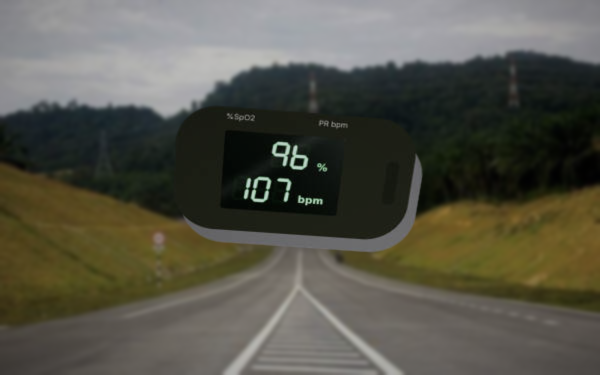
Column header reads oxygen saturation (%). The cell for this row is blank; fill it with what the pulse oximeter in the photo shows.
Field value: 96 %
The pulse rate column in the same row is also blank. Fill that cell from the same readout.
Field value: 107 bpm
